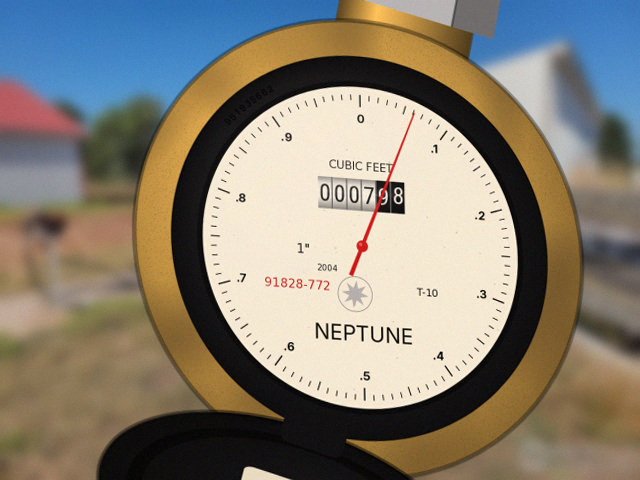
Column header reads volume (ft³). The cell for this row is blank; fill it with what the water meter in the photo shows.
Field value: 798.06 ft³
